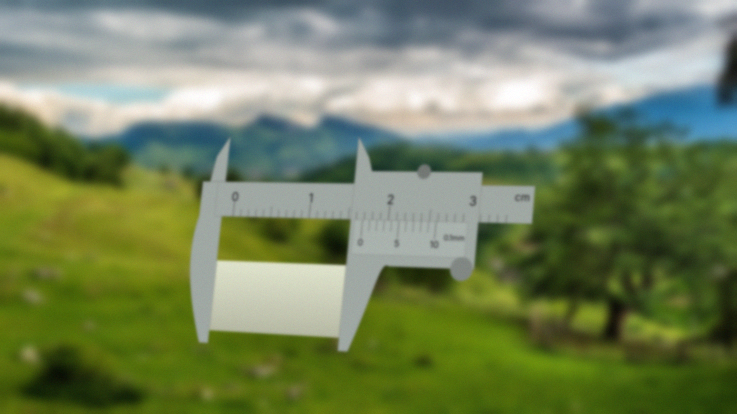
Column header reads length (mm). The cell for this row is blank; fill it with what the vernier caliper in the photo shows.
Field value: 16.8 mm
